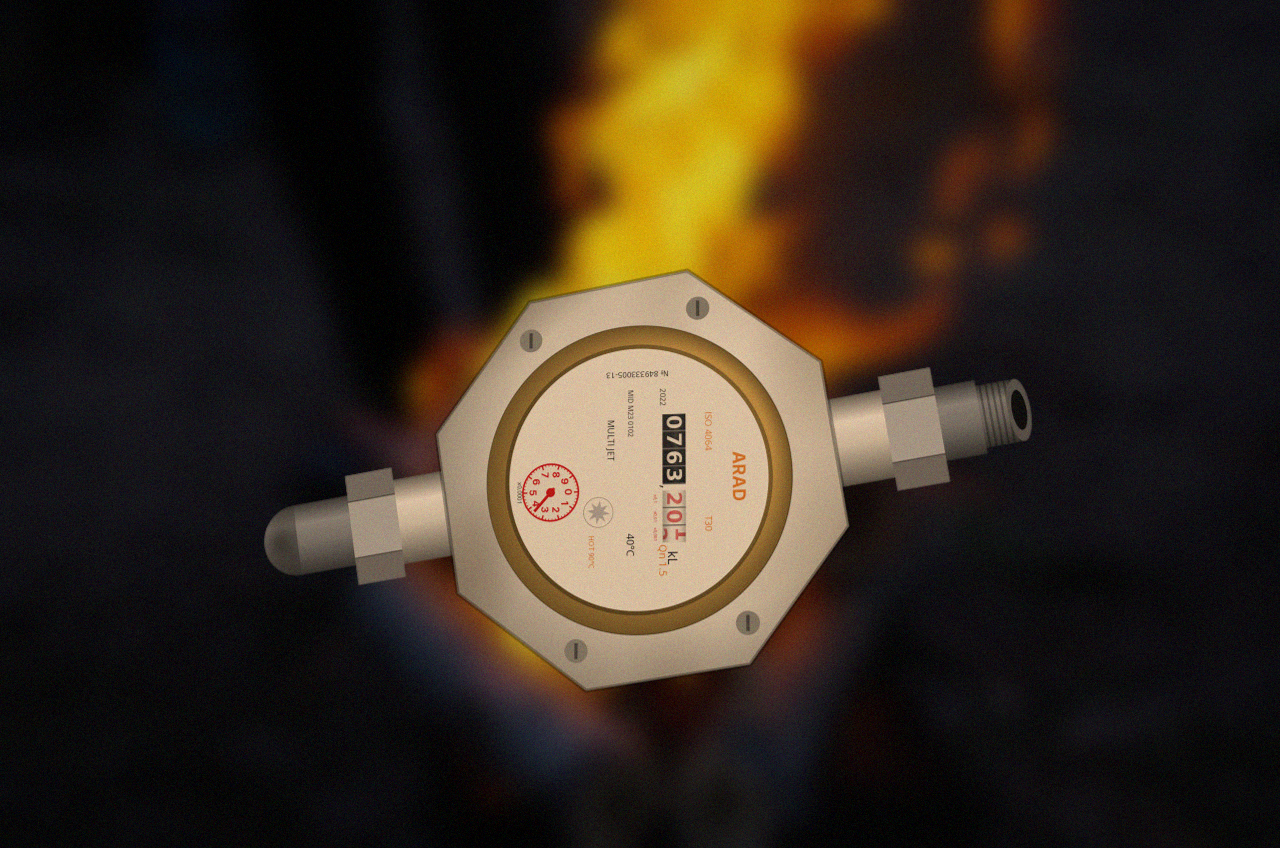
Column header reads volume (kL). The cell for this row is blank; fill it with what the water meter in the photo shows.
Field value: 763.2013 kL
